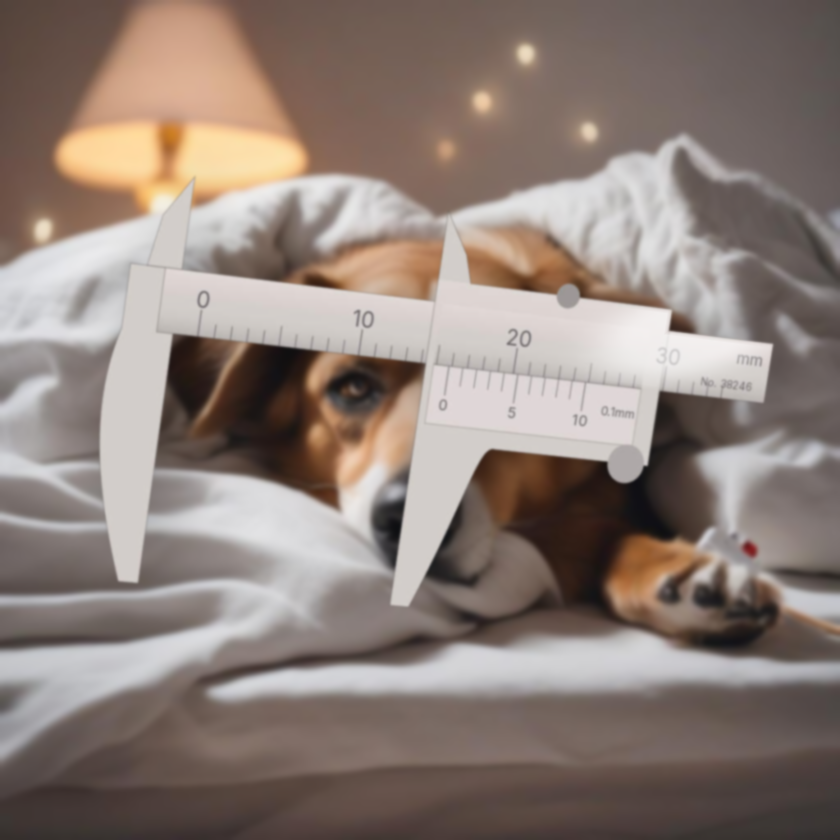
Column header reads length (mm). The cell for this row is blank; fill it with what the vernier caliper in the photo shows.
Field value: 15.8 mm
